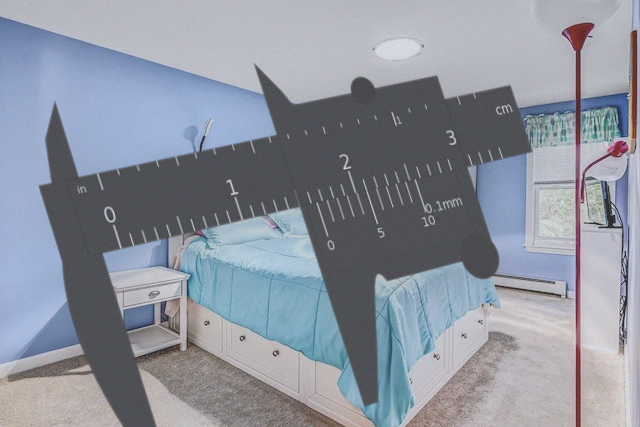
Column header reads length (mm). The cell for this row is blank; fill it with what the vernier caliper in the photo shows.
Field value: 16.5 mm
